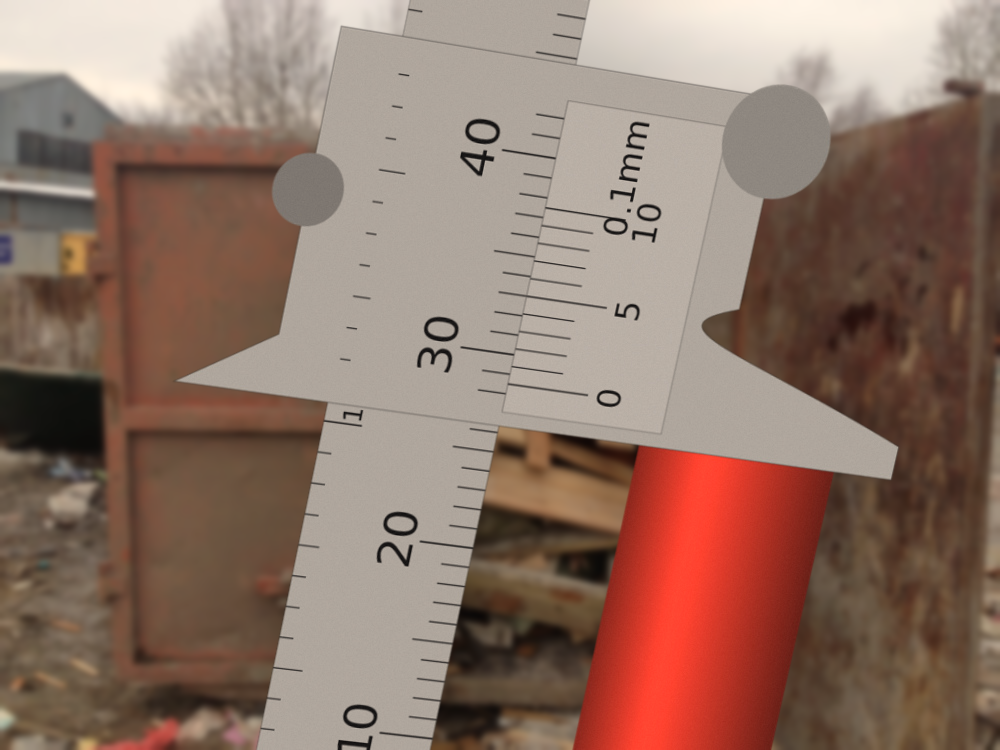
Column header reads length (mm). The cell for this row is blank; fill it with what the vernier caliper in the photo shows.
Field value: 28.5 mm
